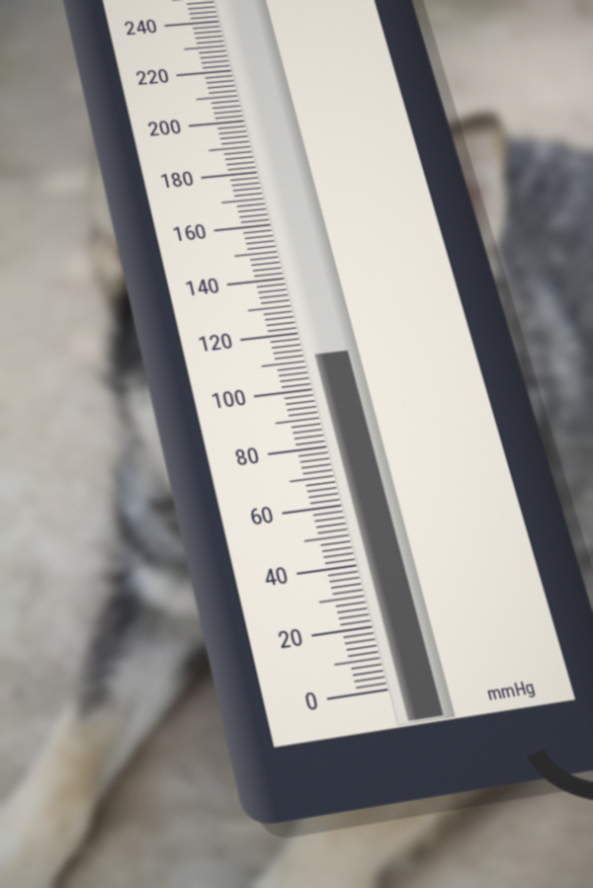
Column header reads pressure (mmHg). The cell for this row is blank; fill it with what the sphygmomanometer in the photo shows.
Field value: 112 mmHg
